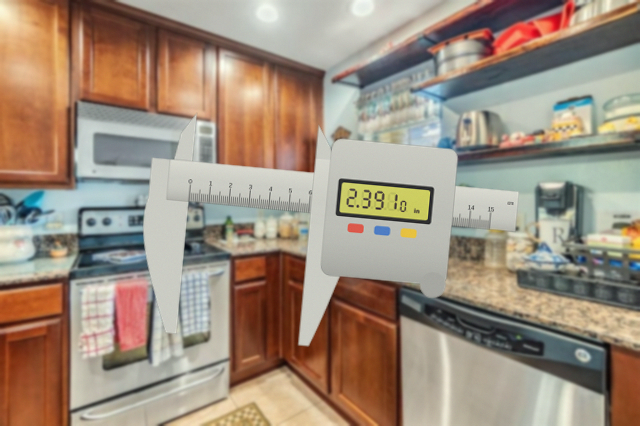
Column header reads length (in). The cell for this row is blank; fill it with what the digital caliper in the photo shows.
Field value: 2.3910 in
